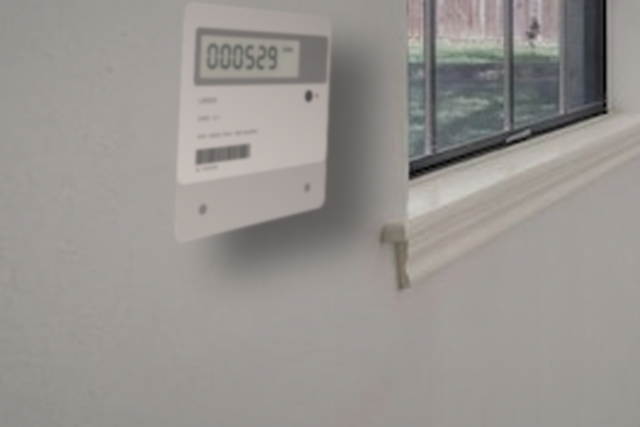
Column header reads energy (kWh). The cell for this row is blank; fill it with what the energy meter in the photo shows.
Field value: 529 kWh
